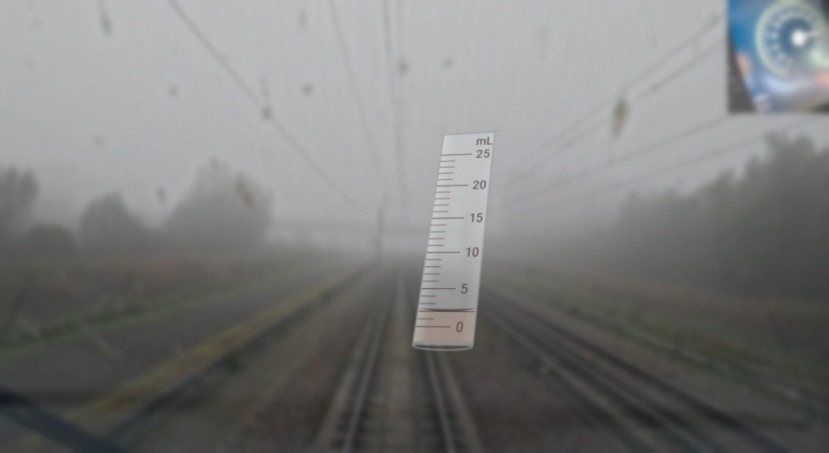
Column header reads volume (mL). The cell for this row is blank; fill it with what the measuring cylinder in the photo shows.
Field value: 2 mL
